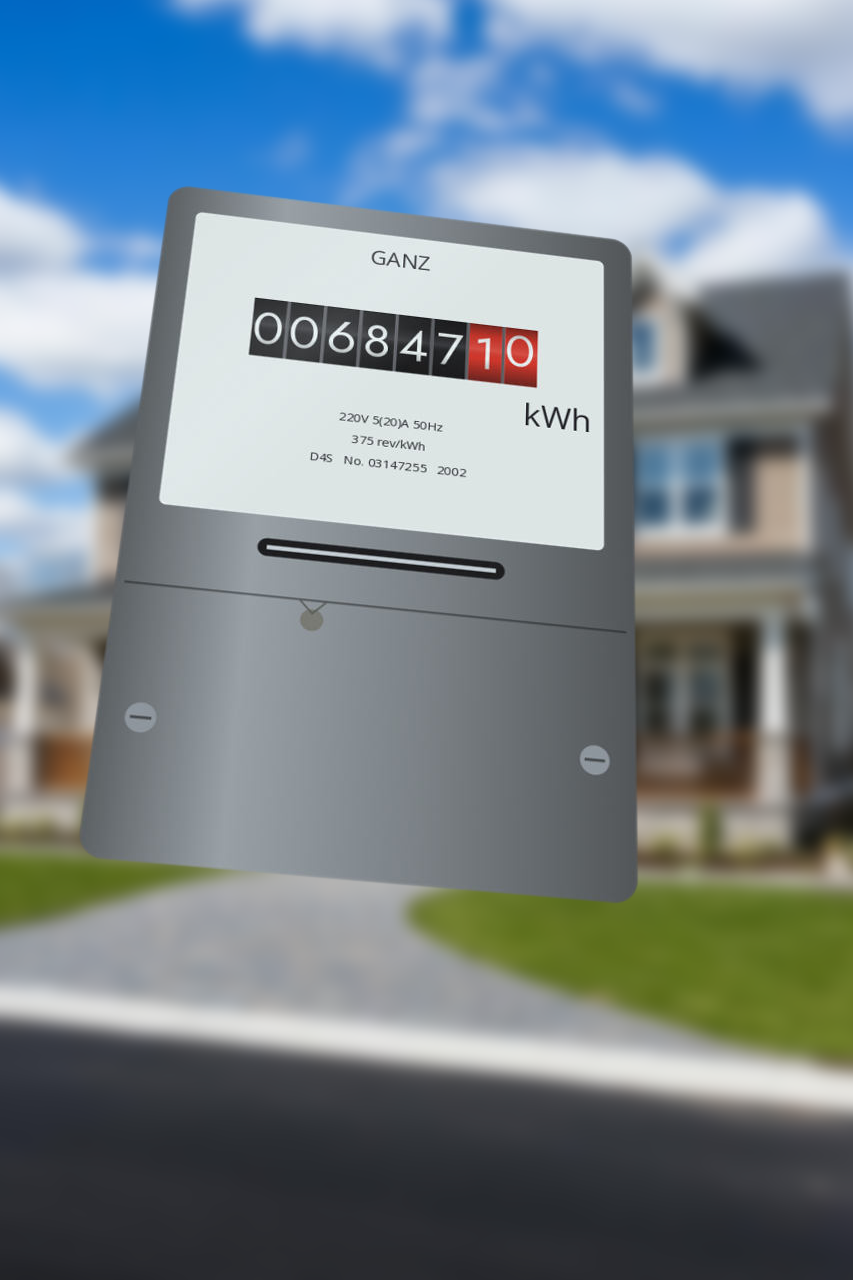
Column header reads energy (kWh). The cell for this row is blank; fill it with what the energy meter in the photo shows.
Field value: 6847.10 kWh
